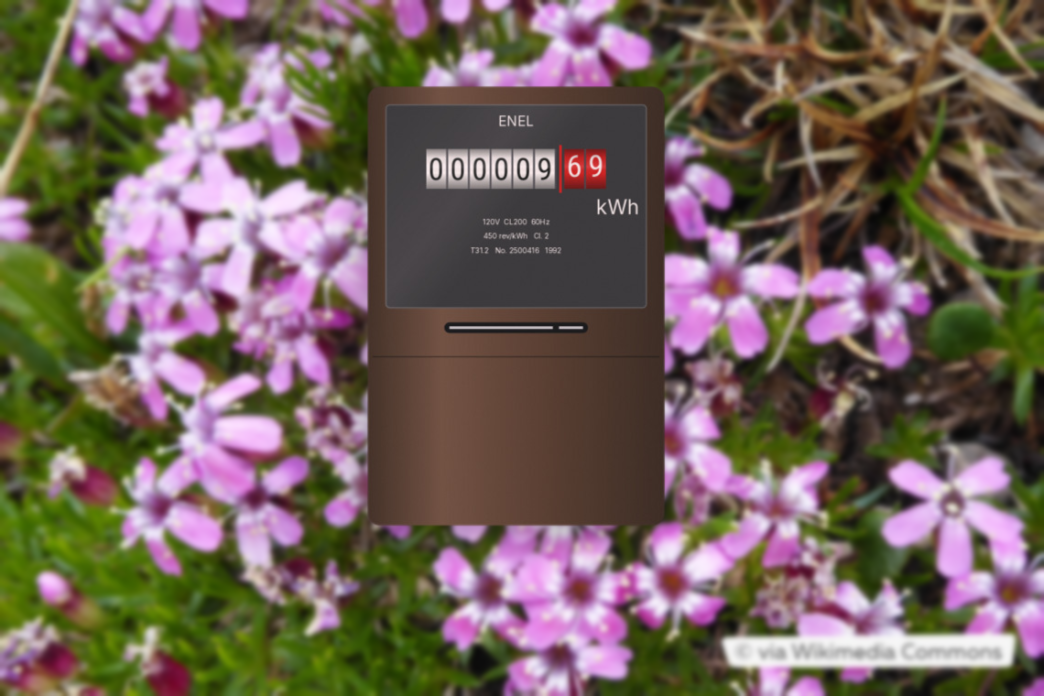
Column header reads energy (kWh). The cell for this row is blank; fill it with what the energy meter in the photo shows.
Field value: 9.69 kWh
